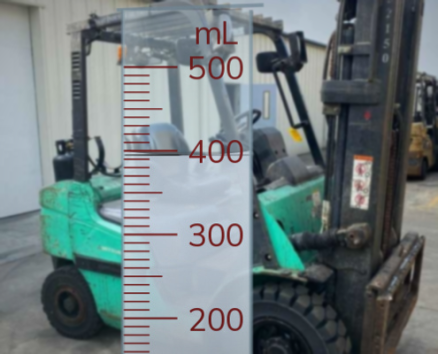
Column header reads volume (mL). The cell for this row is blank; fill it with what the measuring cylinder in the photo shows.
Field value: 395 mL
